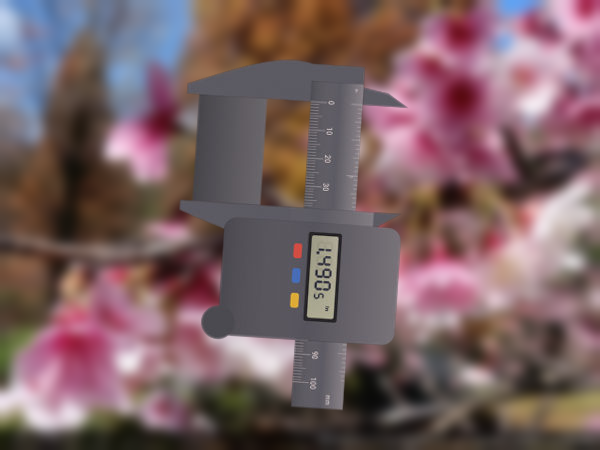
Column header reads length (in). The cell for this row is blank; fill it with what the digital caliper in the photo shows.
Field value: 1.4905 in
